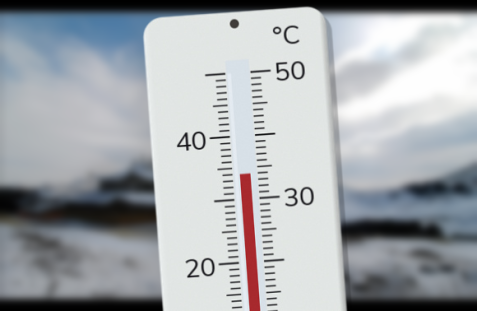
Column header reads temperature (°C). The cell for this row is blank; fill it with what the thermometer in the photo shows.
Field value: 34 °C
